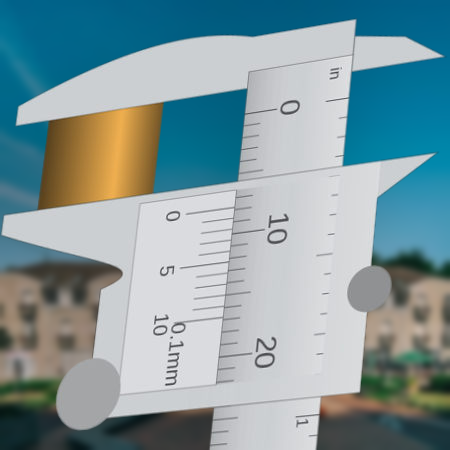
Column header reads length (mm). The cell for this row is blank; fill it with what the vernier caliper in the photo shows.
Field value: 7.8 mm
